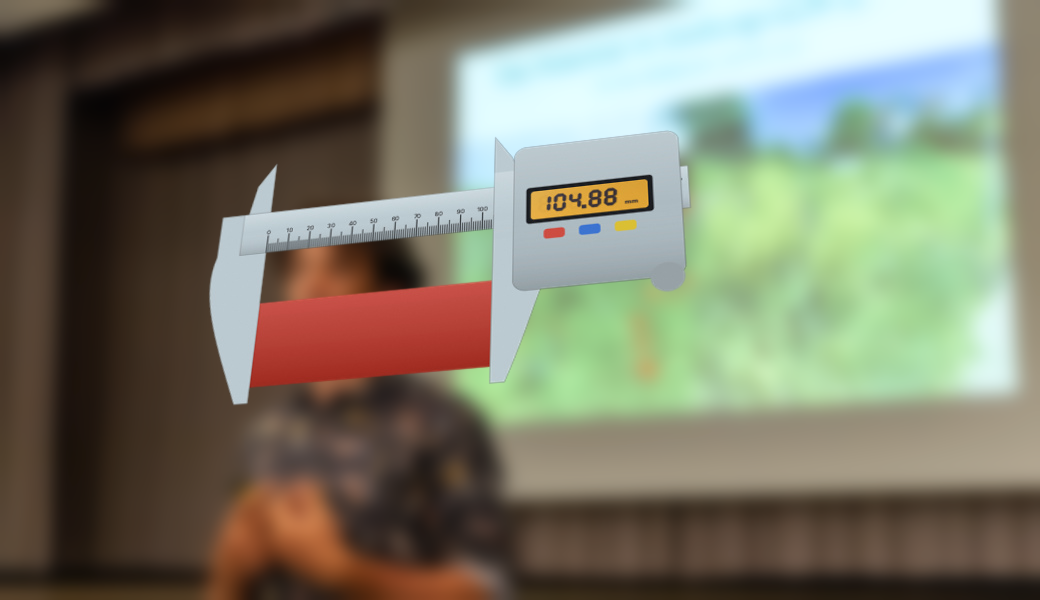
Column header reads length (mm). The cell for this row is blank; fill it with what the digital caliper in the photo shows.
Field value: 104.88 mm
